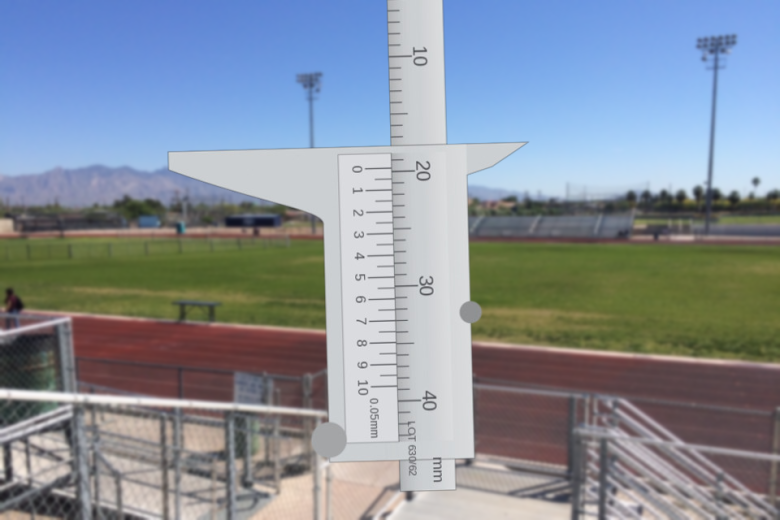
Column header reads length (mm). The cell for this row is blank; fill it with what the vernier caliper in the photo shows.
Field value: 19.7 mm
